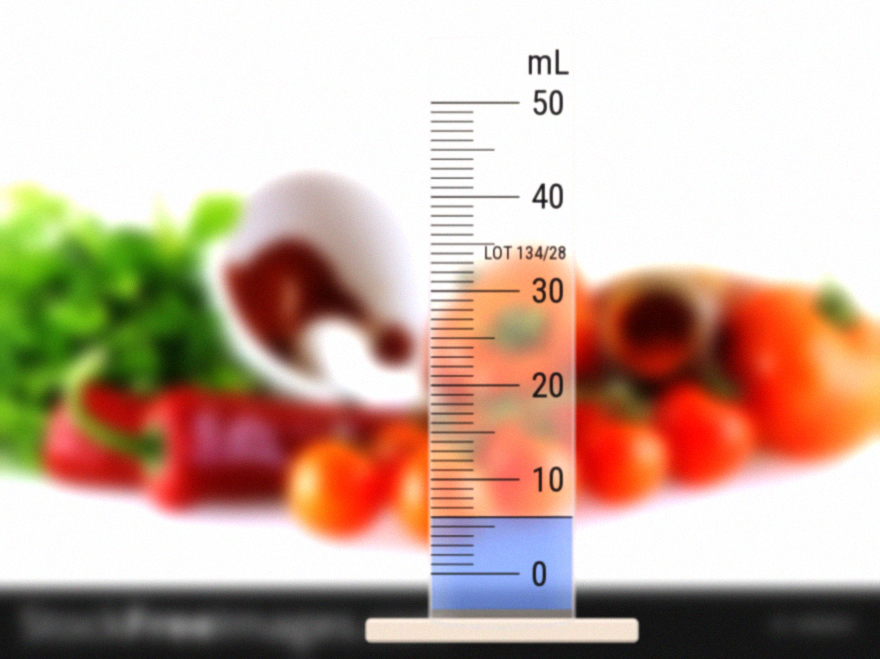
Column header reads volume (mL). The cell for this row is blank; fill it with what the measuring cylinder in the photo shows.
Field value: 6 mL
